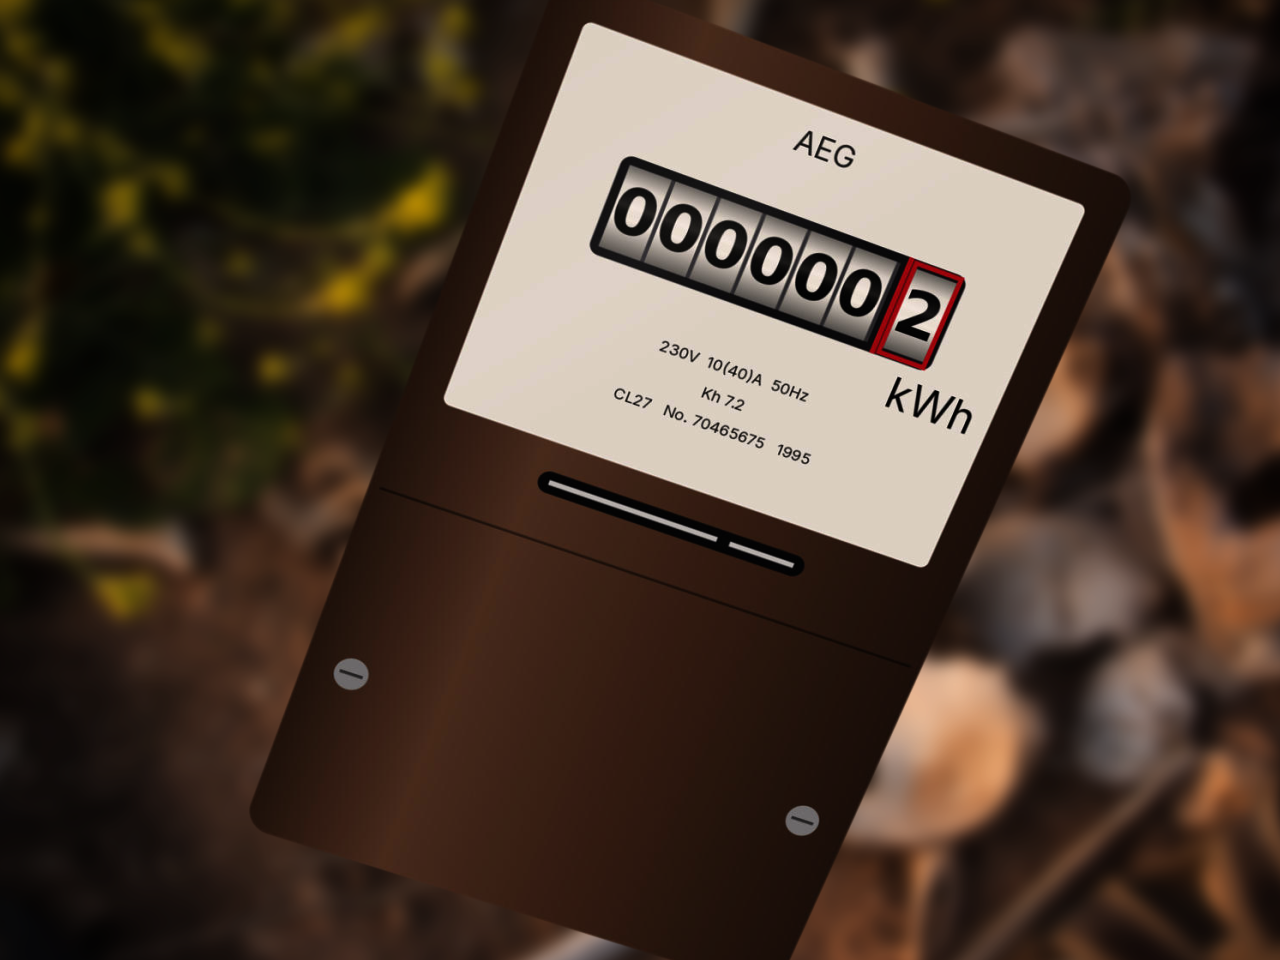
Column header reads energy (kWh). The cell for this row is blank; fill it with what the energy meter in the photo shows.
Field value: 0.2 kWh
